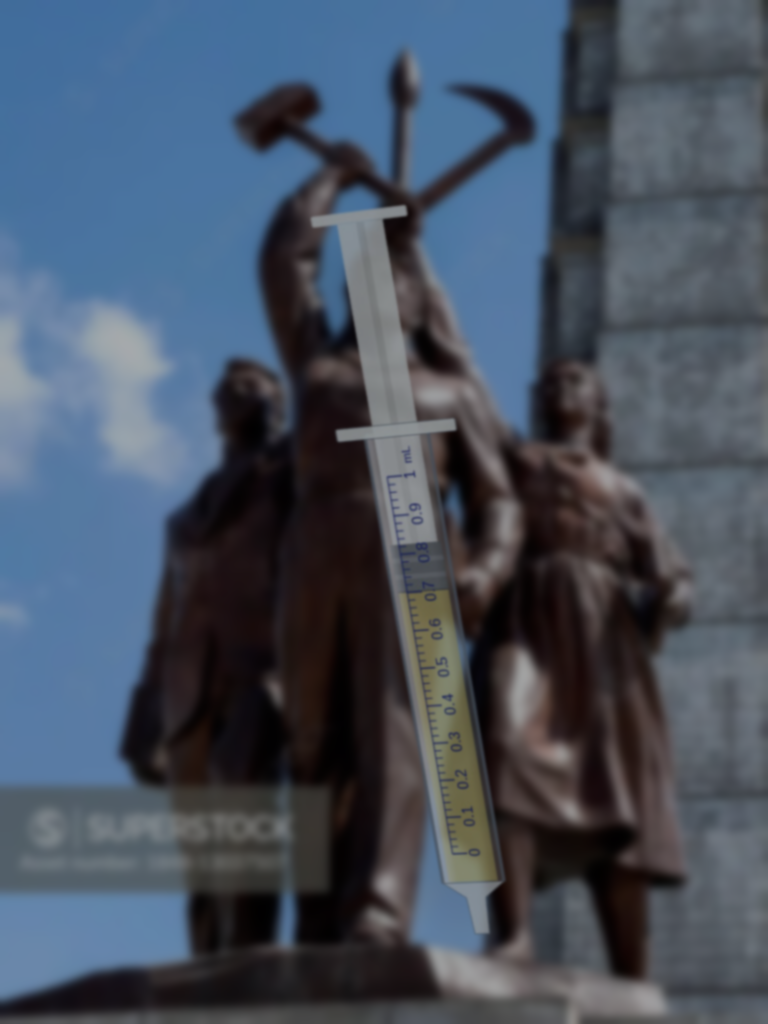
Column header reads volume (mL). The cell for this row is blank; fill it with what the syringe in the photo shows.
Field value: 0.7 mL
